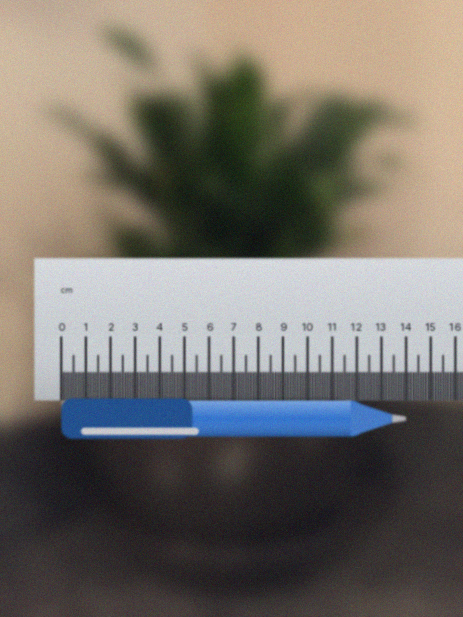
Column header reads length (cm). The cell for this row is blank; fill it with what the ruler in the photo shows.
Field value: 14 cm
